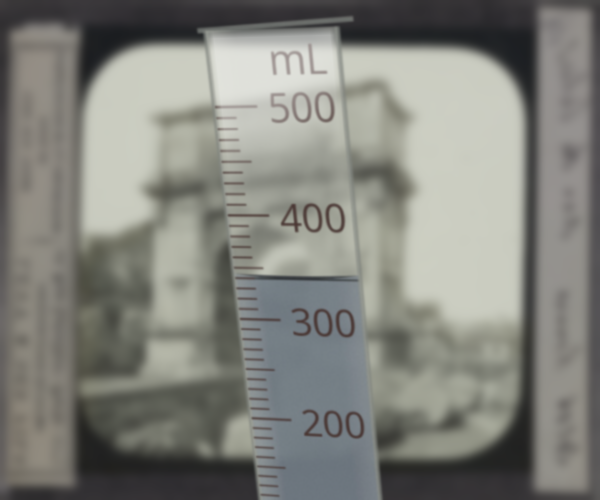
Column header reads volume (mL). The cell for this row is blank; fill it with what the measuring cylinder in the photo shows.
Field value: 340 mL
